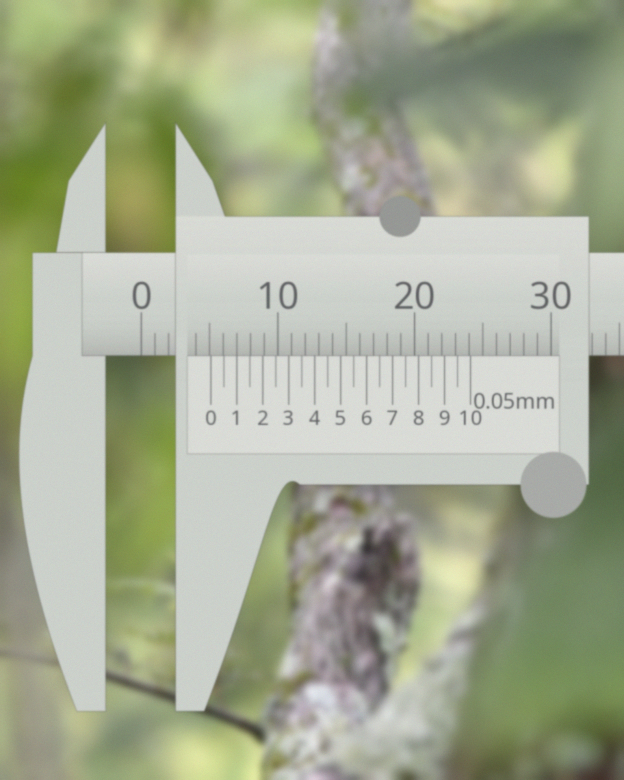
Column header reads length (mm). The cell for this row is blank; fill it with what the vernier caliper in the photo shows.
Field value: 5.1 mm
